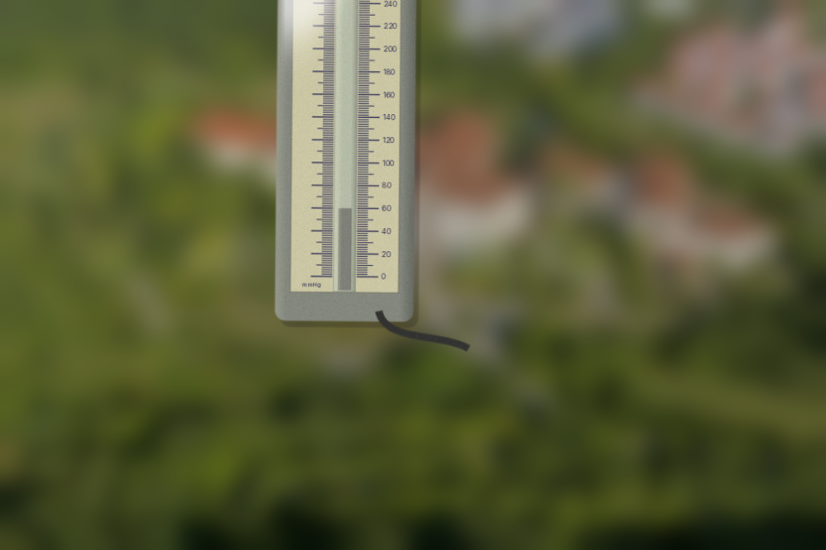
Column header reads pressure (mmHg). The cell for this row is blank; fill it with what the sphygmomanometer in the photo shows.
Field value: 60 mmHg
